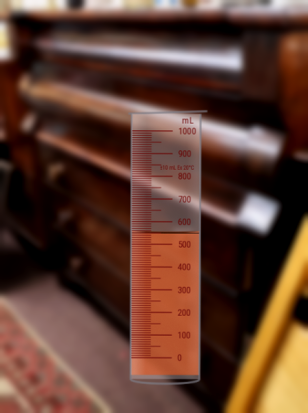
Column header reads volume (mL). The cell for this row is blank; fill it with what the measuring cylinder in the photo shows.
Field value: 550 mL
